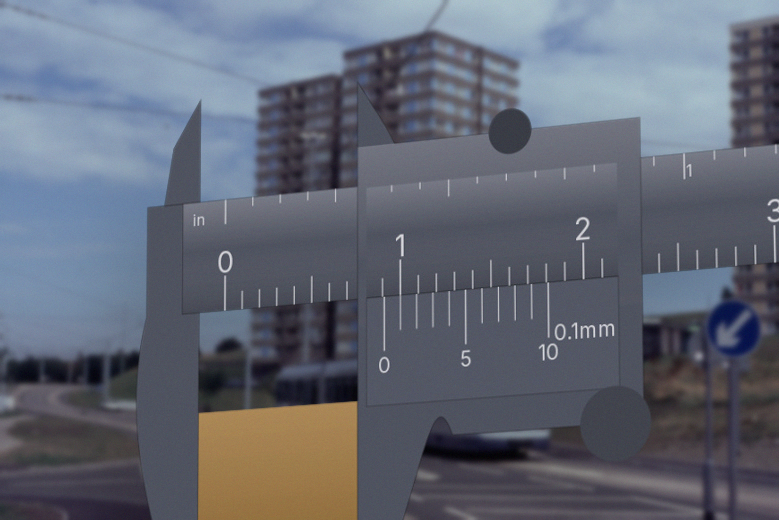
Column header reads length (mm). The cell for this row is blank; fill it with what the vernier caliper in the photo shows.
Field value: 9.1 mm
